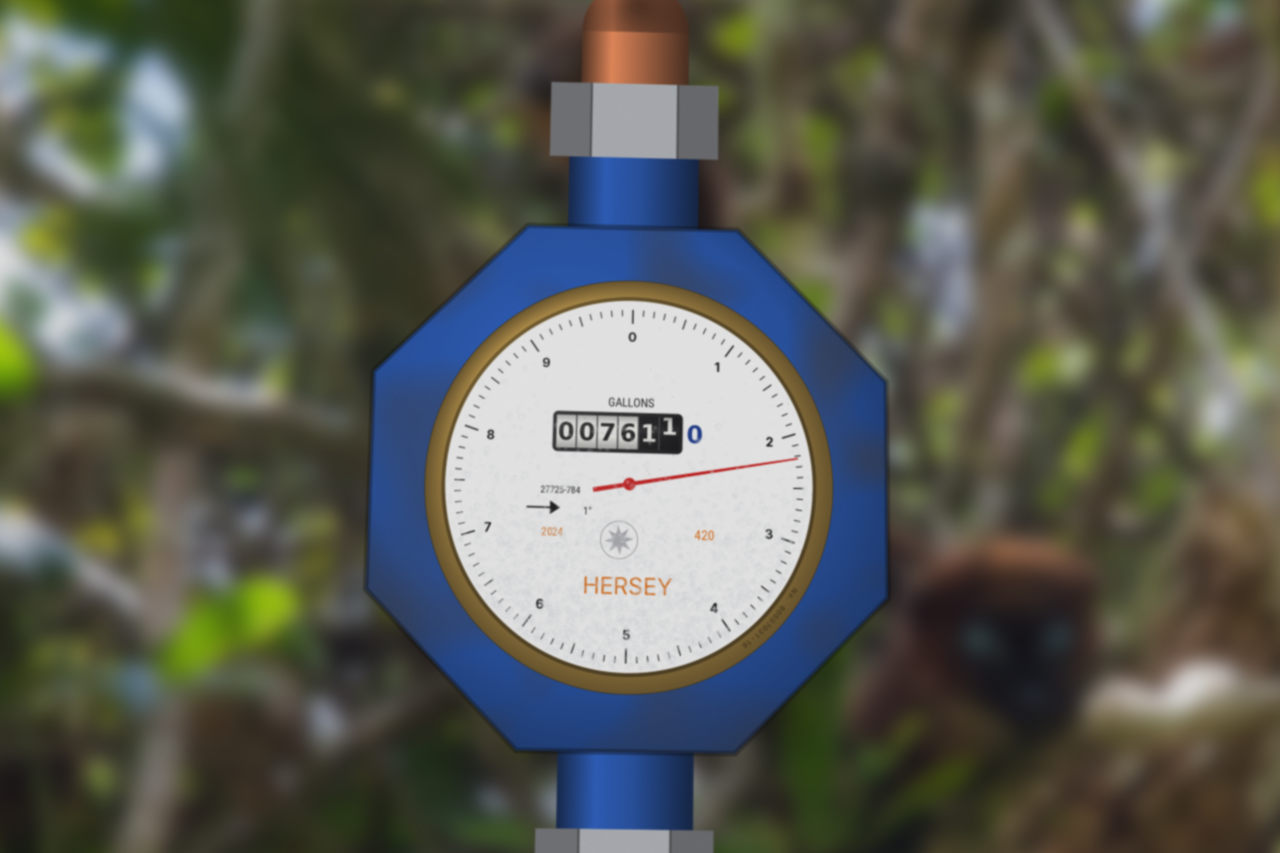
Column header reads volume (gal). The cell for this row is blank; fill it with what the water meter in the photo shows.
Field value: 76112.2 gal
